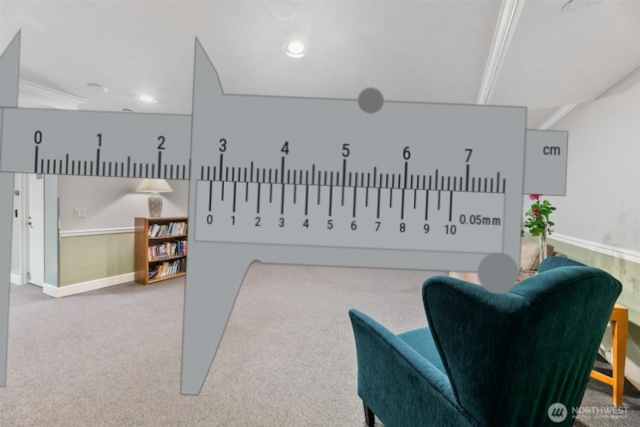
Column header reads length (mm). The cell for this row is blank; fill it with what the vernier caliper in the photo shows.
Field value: 28.5 mm
